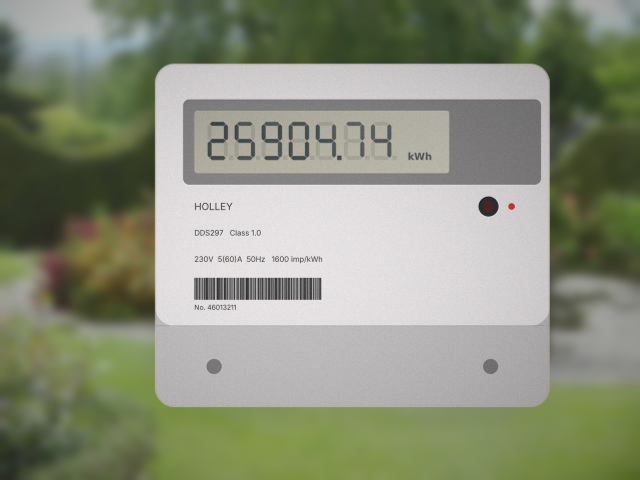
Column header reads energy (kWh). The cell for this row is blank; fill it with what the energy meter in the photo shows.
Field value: 25904.74 kWh
